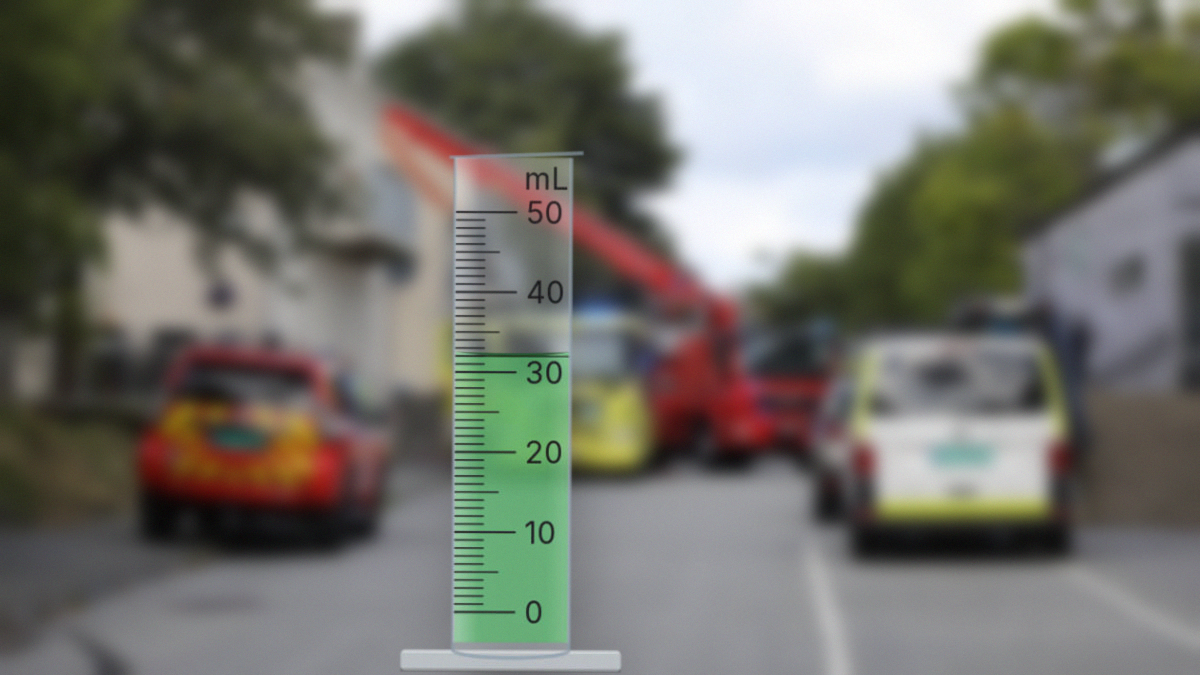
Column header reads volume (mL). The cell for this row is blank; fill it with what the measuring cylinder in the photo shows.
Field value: 32 mL
